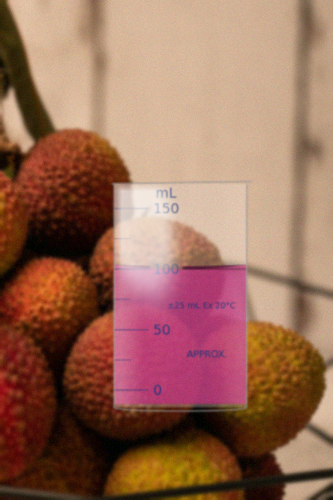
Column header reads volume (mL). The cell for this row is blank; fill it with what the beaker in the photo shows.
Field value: 100 mL
